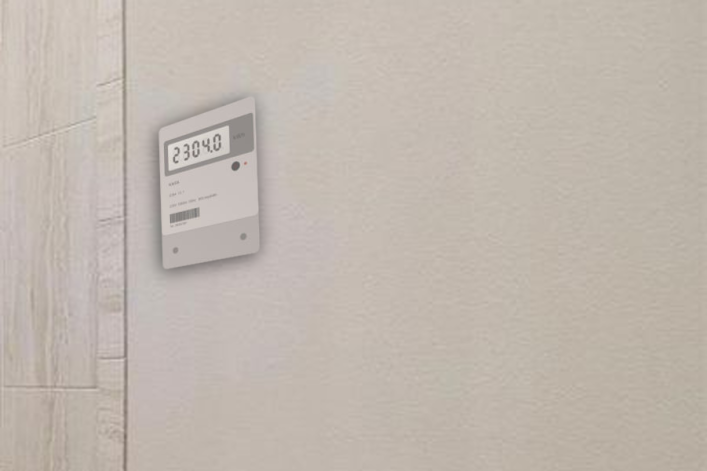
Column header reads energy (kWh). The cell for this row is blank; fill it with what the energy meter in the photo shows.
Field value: 2304.0 kWh
